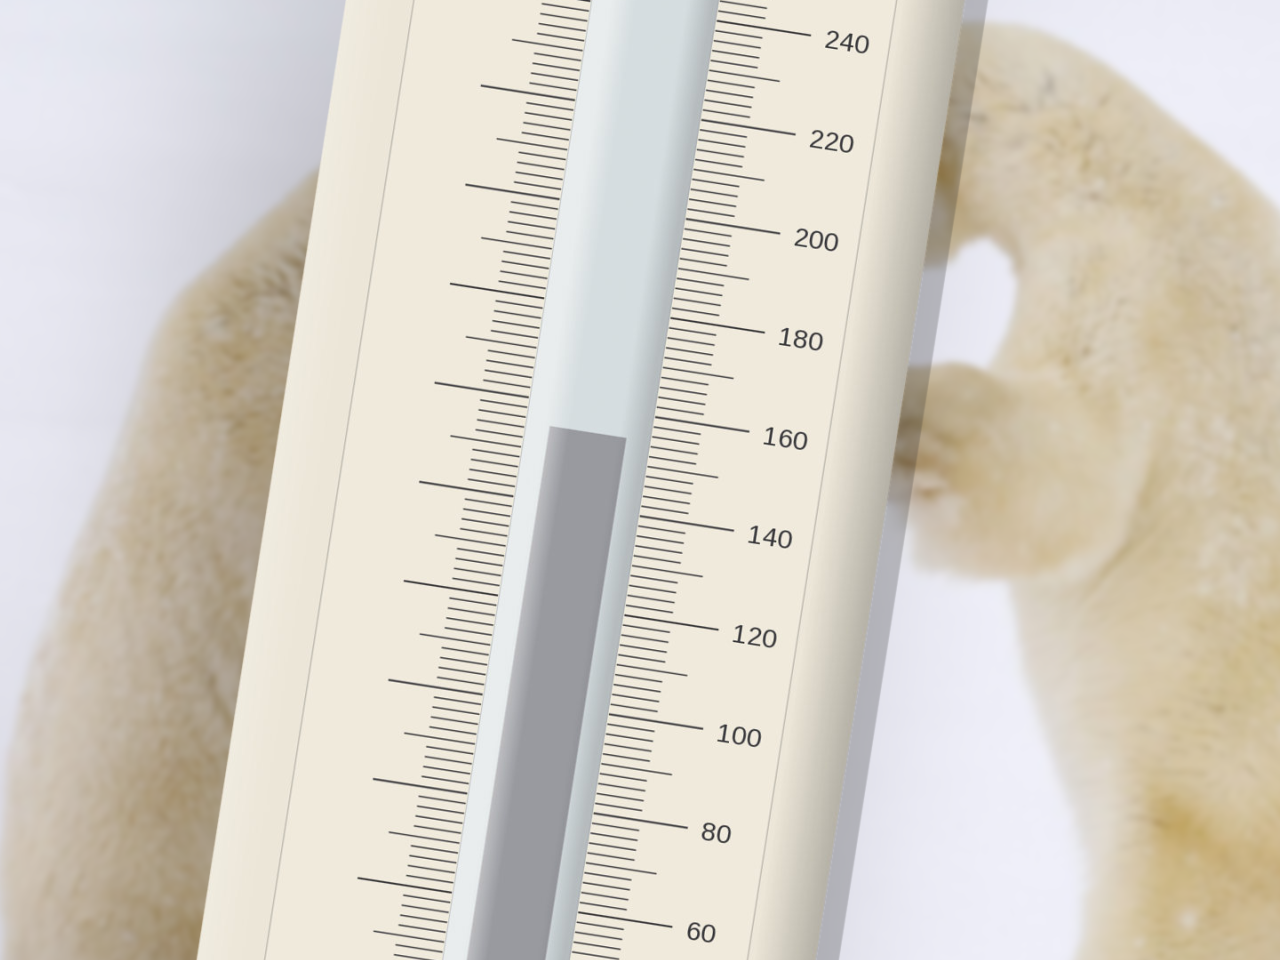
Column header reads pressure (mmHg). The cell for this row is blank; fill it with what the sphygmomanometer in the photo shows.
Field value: 155 mmHg
